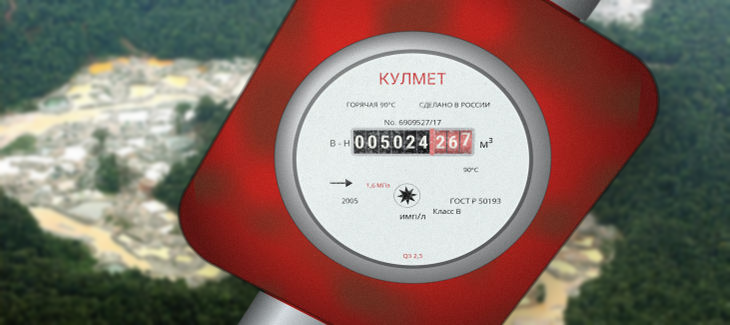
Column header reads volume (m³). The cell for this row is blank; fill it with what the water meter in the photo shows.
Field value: 5024.267 m³
